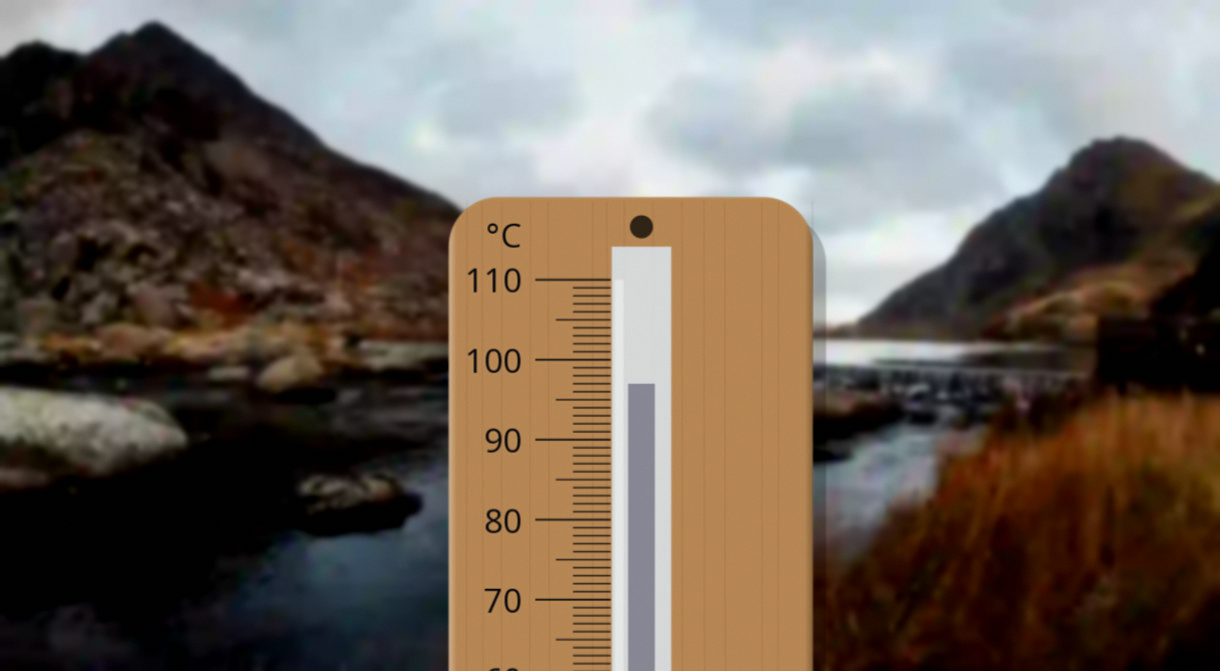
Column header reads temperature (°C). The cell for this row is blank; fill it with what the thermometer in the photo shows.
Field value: 97 °C
